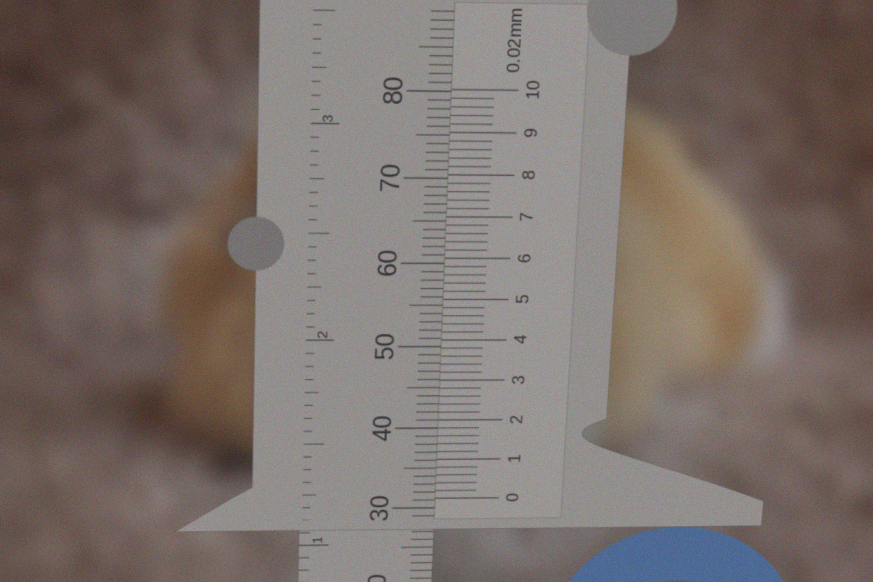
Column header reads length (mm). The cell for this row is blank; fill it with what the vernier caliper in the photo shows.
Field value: 31.2 mm
